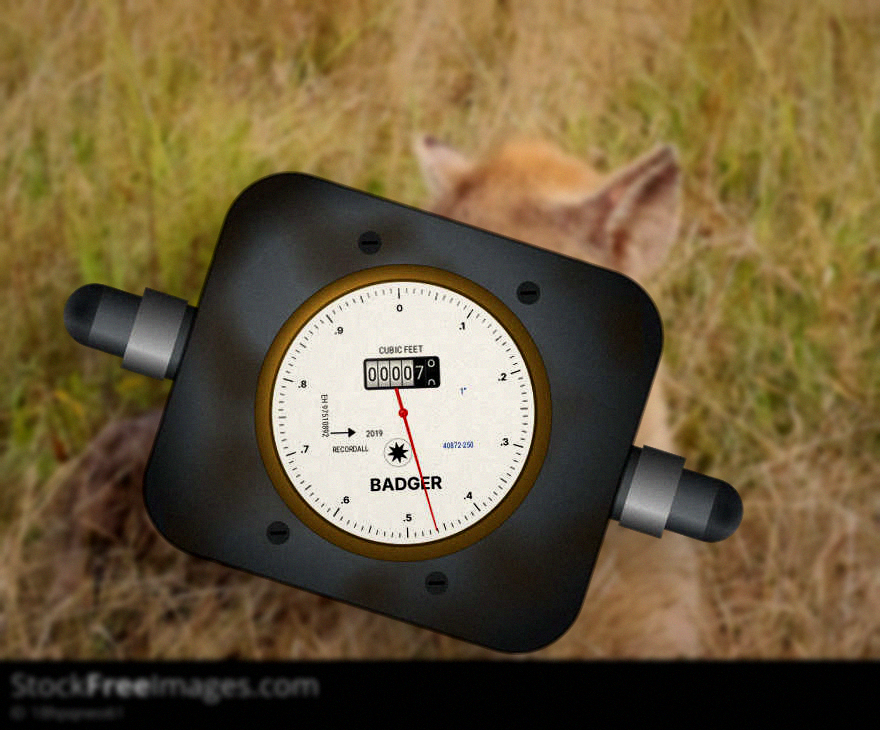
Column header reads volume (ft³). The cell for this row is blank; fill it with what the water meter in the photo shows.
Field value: 78.46 ft³
